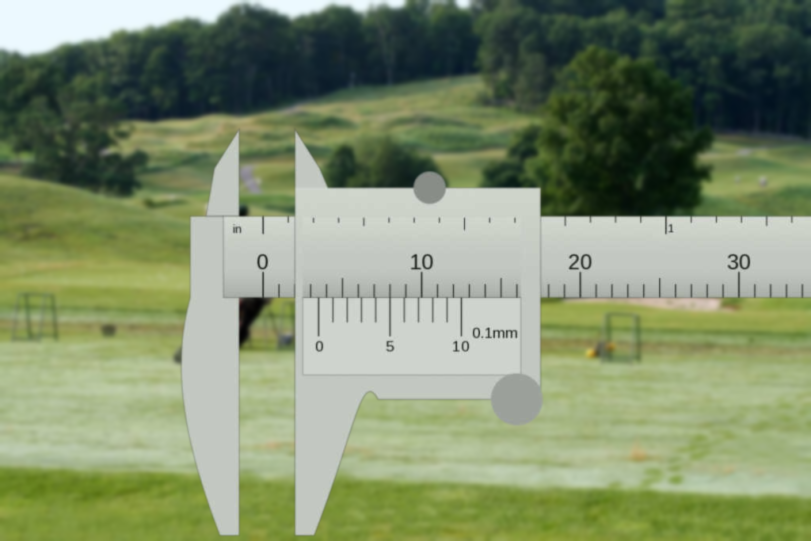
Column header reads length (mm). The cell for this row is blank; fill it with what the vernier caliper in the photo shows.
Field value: 3.5 mm
